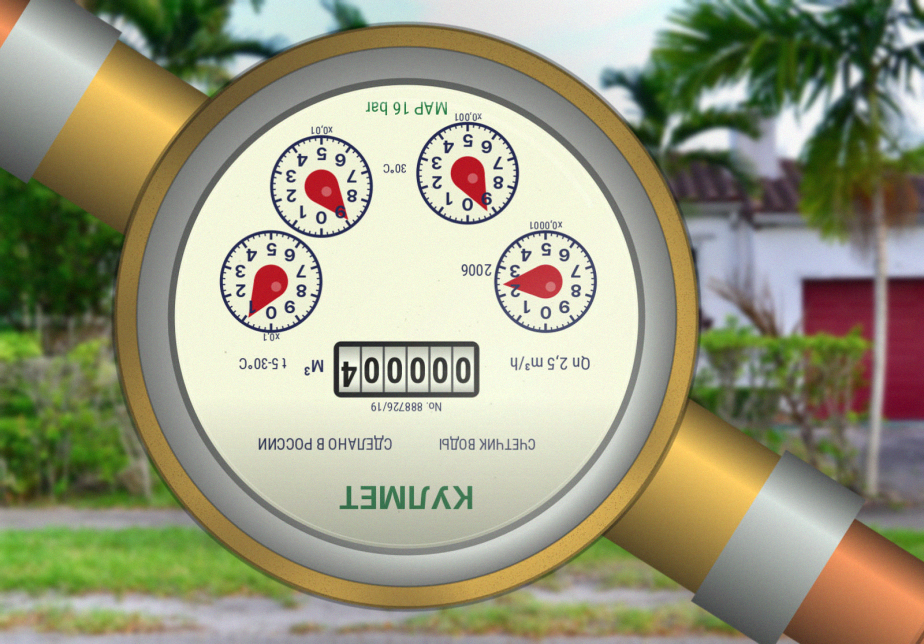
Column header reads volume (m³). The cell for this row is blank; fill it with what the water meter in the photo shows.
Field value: 4.0892 m³
